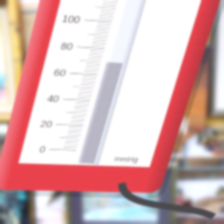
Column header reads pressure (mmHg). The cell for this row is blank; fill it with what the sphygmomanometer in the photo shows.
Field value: 70 mmHg
